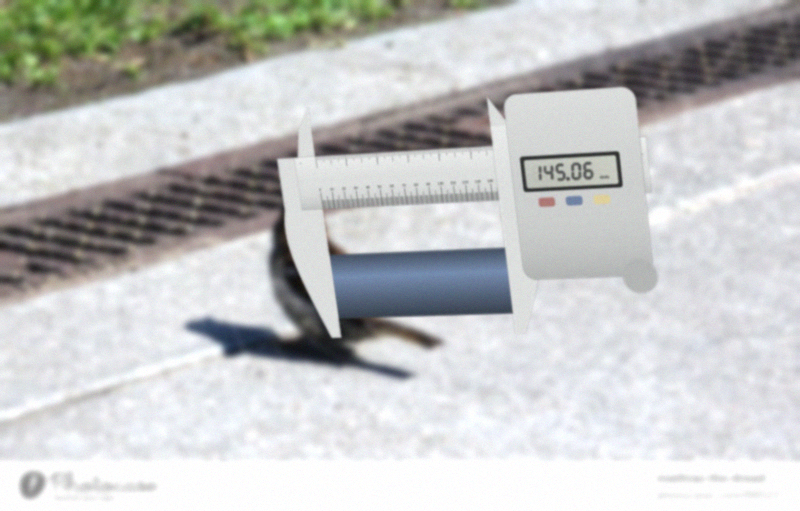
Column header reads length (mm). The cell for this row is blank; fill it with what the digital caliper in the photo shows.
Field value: 145.06 mm
